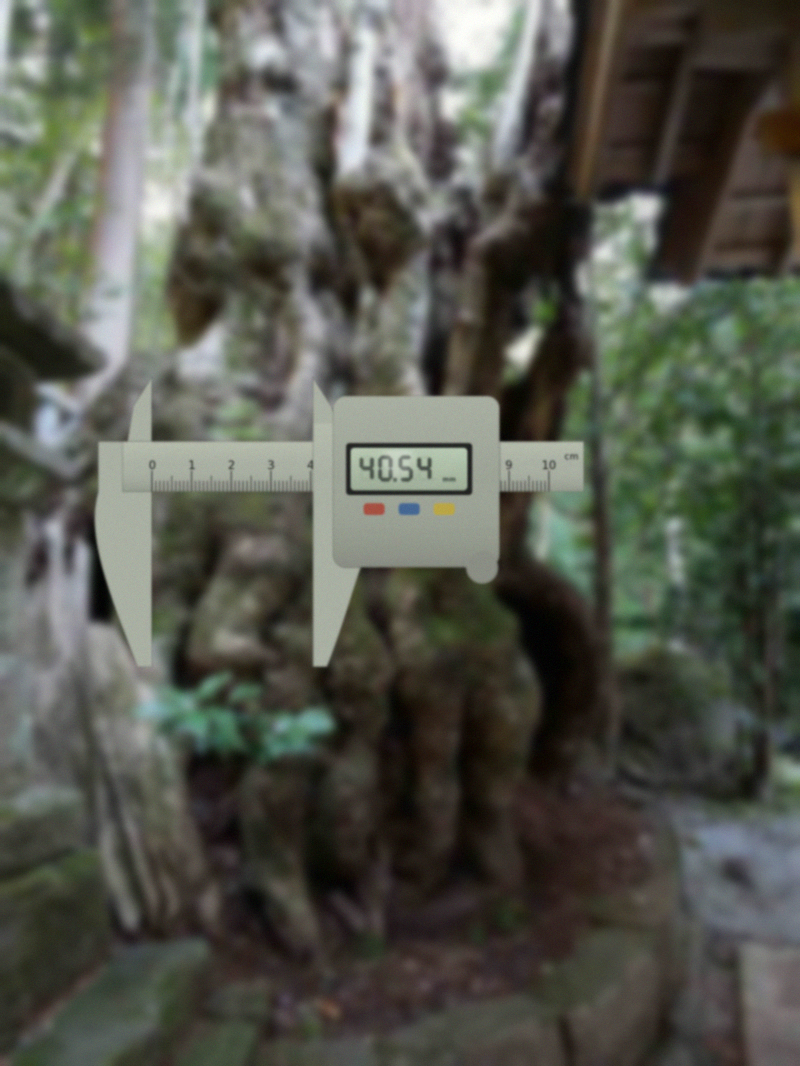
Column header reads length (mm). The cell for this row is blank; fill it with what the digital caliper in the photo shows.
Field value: 40.54 mm
